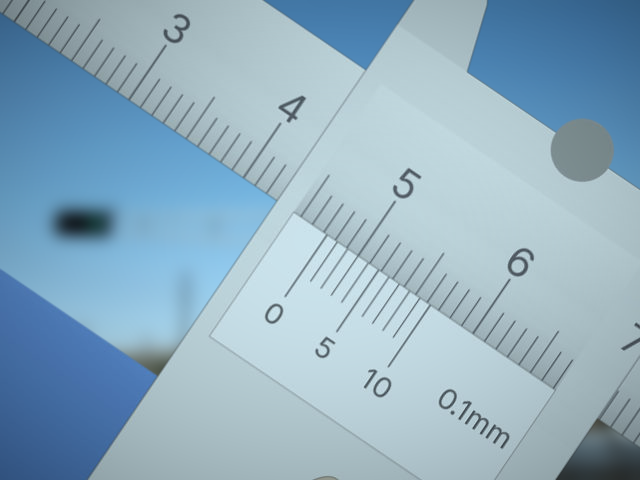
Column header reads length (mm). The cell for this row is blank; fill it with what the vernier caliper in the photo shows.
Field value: 47.3 mm
